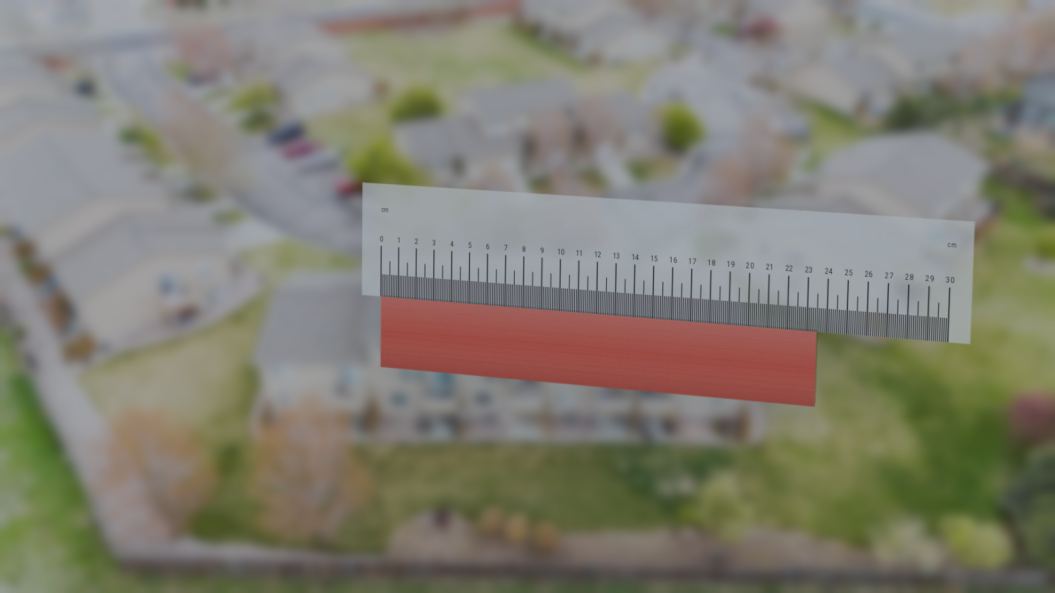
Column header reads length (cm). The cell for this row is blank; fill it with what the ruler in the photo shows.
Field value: 23.5 cm
